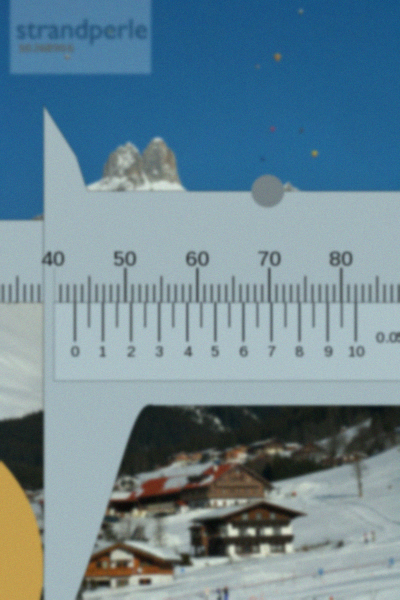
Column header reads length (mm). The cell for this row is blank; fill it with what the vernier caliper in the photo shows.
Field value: 43.0 mm
